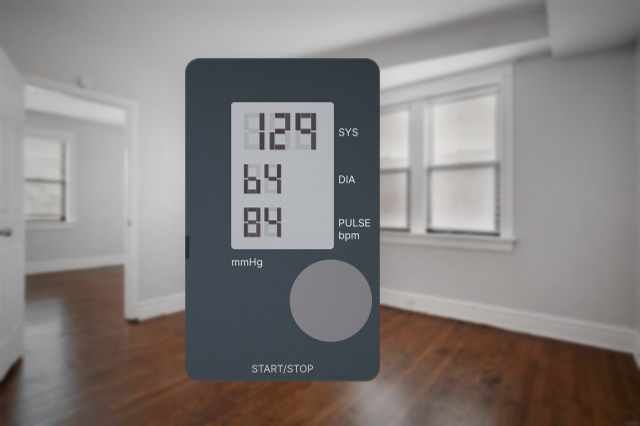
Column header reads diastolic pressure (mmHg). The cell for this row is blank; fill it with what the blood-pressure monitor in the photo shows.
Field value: 64 mmHg
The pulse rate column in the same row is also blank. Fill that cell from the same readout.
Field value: 84 bpm
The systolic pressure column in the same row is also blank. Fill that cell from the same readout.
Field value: 129 mmHg
